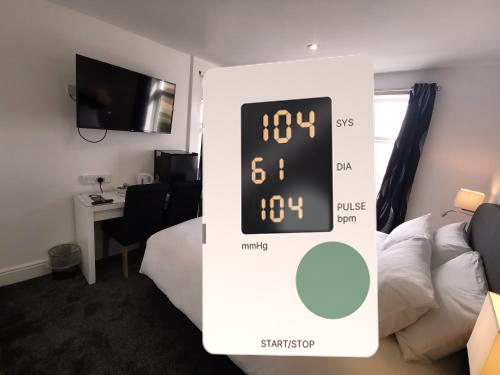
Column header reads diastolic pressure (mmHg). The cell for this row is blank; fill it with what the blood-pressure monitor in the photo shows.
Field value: 61 mmHg
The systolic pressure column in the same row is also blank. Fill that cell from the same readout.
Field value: 104 mmHg
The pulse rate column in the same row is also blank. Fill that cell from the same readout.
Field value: 104 bpm
